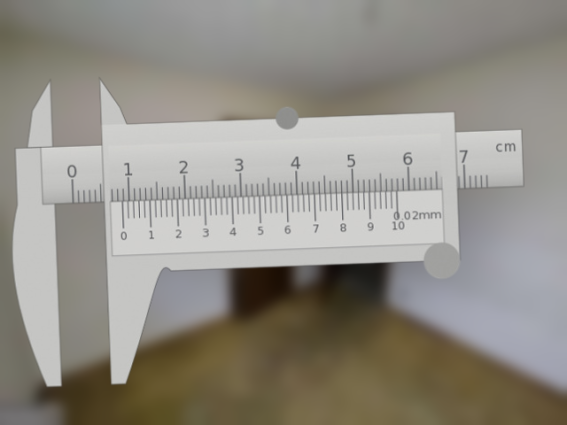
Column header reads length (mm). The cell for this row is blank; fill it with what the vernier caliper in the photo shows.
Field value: 8.8 mm
